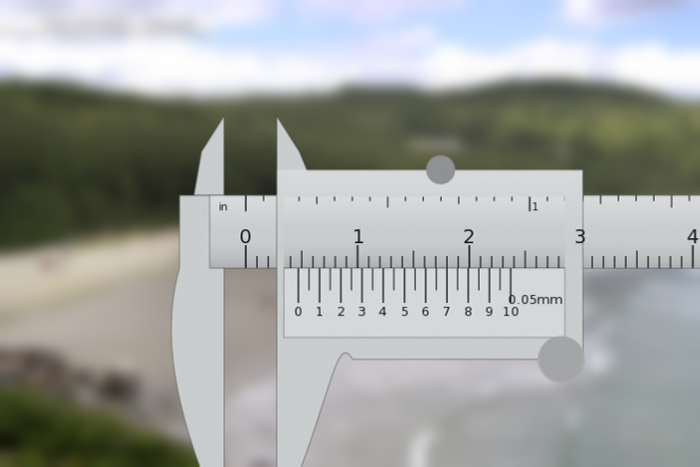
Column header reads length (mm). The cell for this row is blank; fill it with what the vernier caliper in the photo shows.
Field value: 4.7 mm
